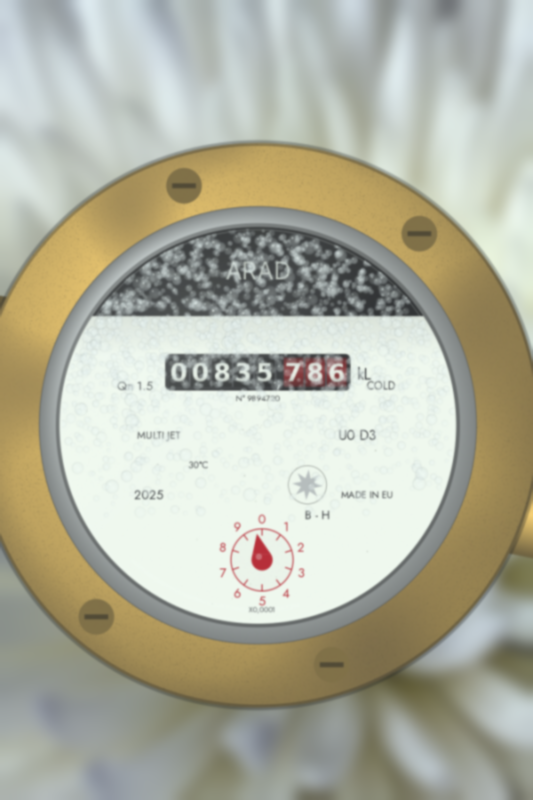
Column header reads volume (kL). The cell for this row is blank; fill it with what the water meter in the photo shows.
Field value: 835.7859 kL
